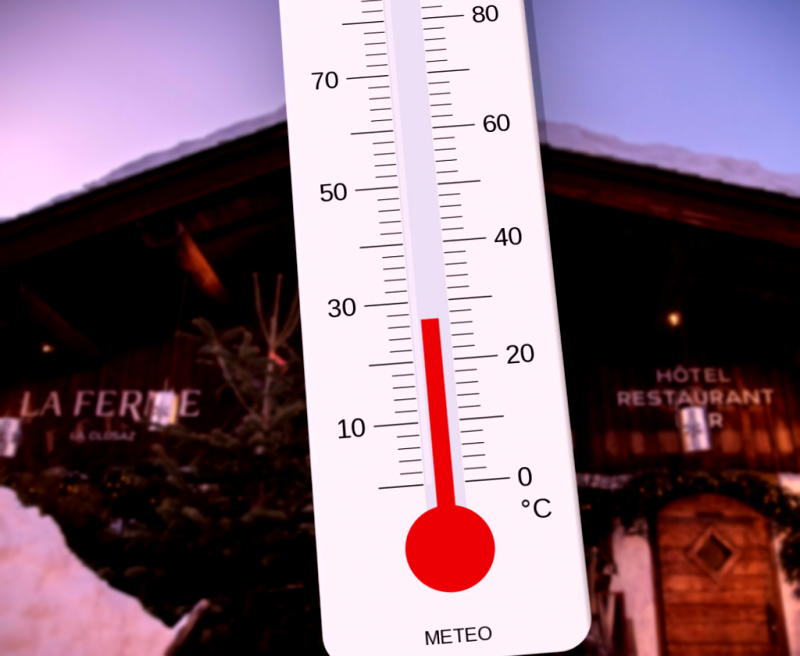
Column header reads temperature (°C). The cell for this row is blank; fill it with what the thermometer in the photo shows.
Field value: 27 °C
